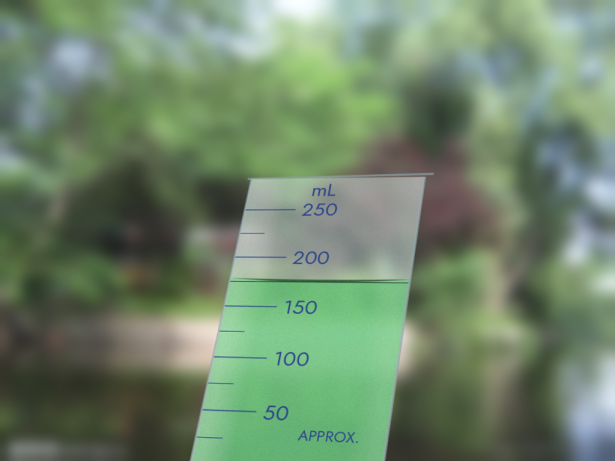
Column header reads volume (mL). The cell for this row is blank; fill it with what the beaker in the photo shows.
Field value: 175 mL
